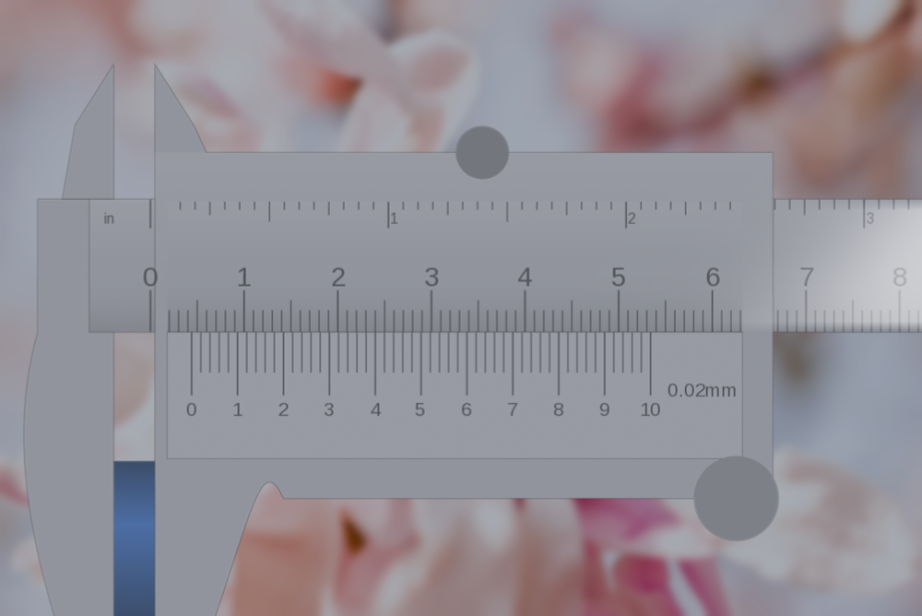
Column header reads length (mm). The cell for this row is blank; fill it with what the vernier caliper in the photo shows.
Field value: 4.4 mm
